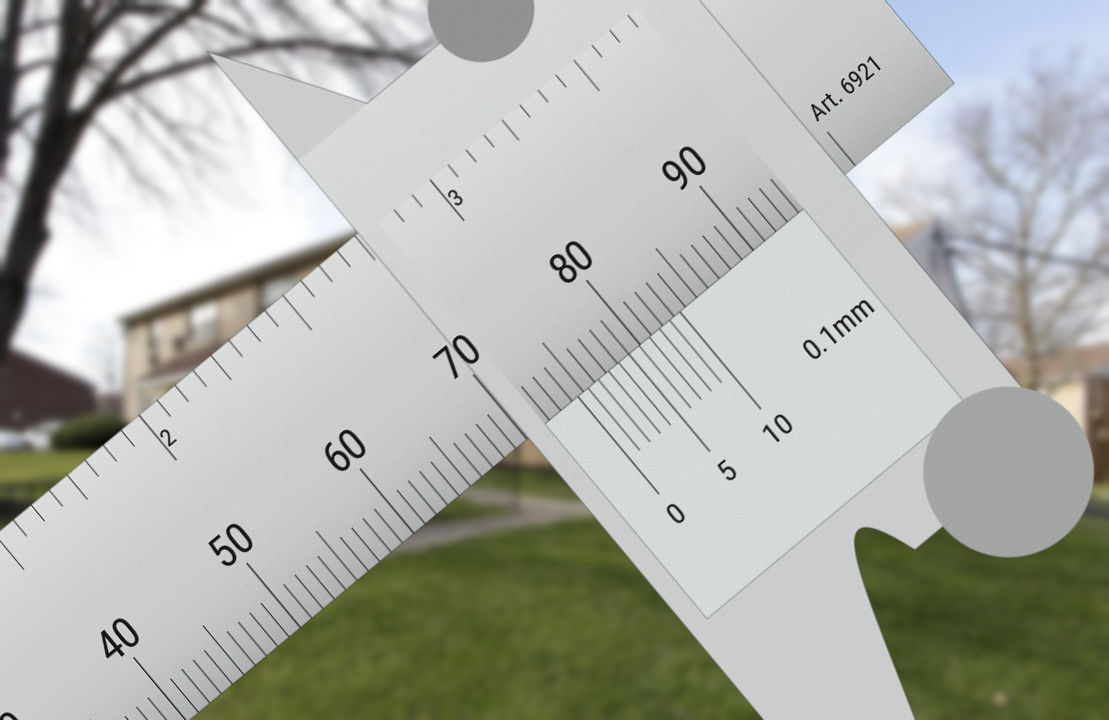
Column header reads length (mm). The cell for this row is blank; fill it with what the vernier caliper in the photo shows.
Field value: 74.5 mm
